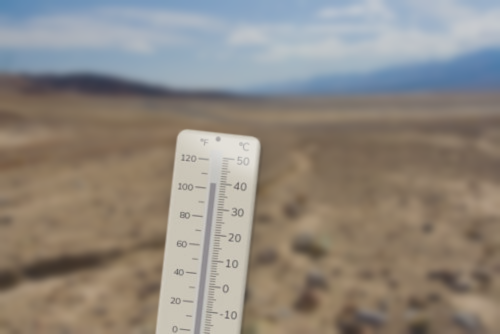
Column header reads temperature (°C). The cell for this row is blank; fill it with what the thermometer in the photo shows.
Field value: 40 °C
